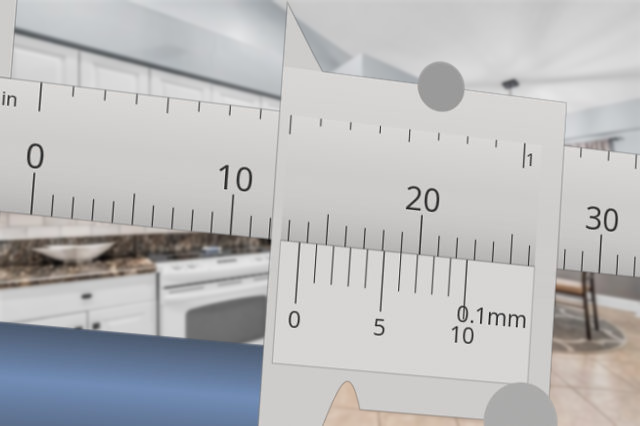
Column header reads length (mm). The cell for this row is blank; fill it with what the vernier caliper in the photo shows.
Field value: 13.6 mm
